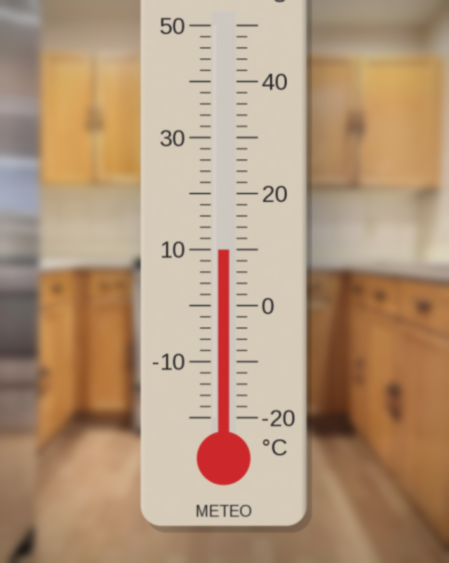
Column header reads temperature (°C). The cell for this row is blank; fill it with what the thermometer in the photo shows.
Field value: 10 °C
